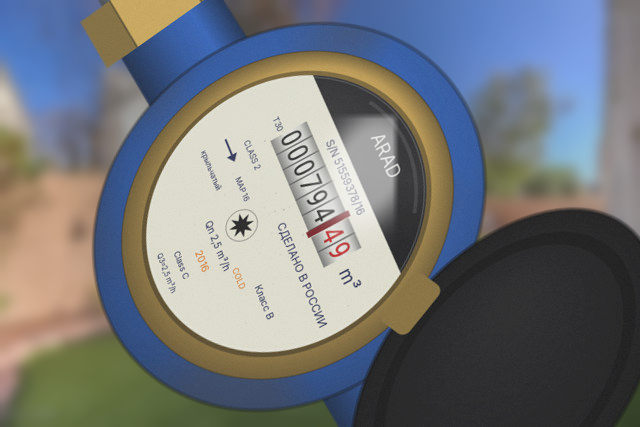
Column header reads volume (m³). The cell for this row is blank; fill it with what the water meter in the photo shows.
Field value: 794.49 m³
